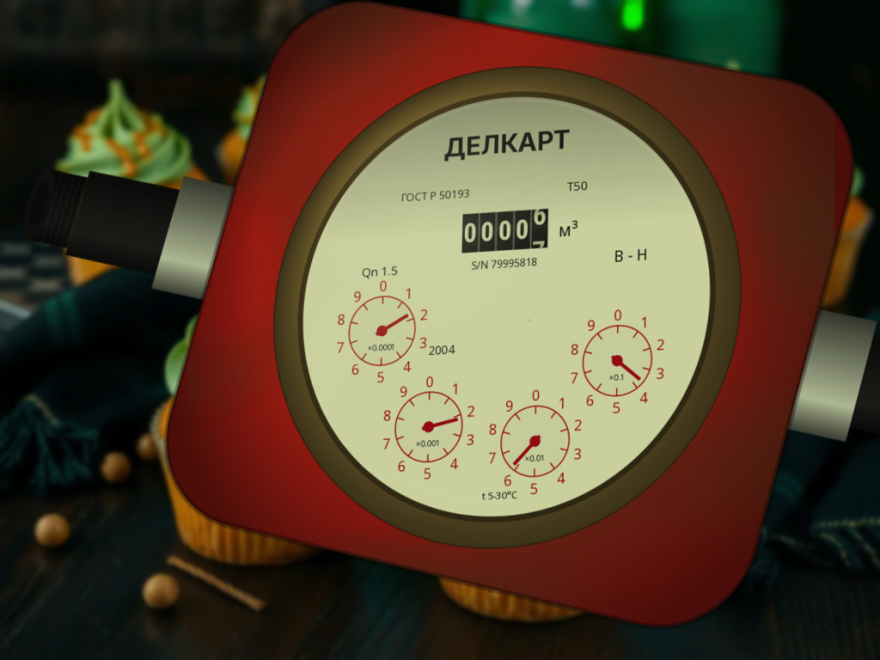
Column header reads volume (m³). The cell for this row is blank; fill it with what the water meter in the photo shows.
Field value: 6.3621 m³
